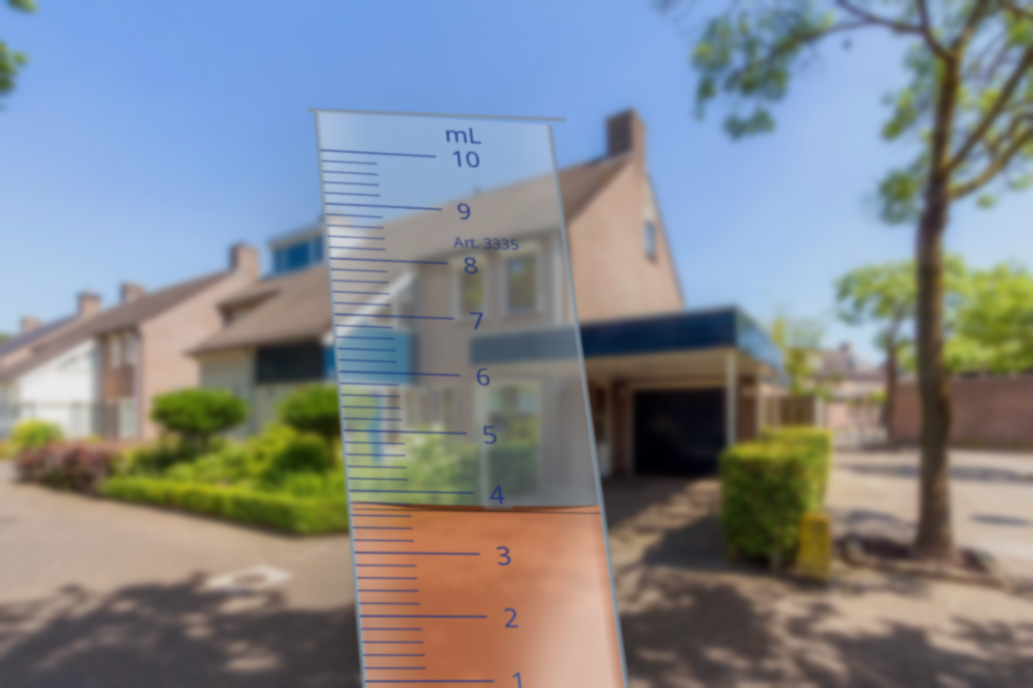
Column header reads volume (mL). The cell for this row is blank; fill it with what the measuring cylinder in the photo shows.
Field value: 3.7 mL
